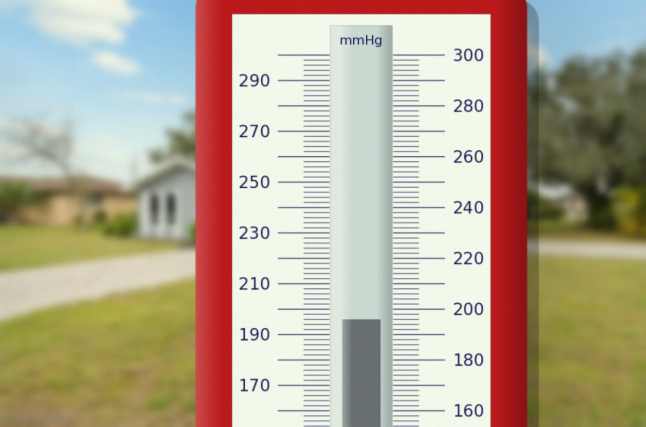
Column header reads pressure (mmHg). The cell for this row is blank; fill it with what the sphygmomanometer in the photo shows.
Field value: 196 mmHg
